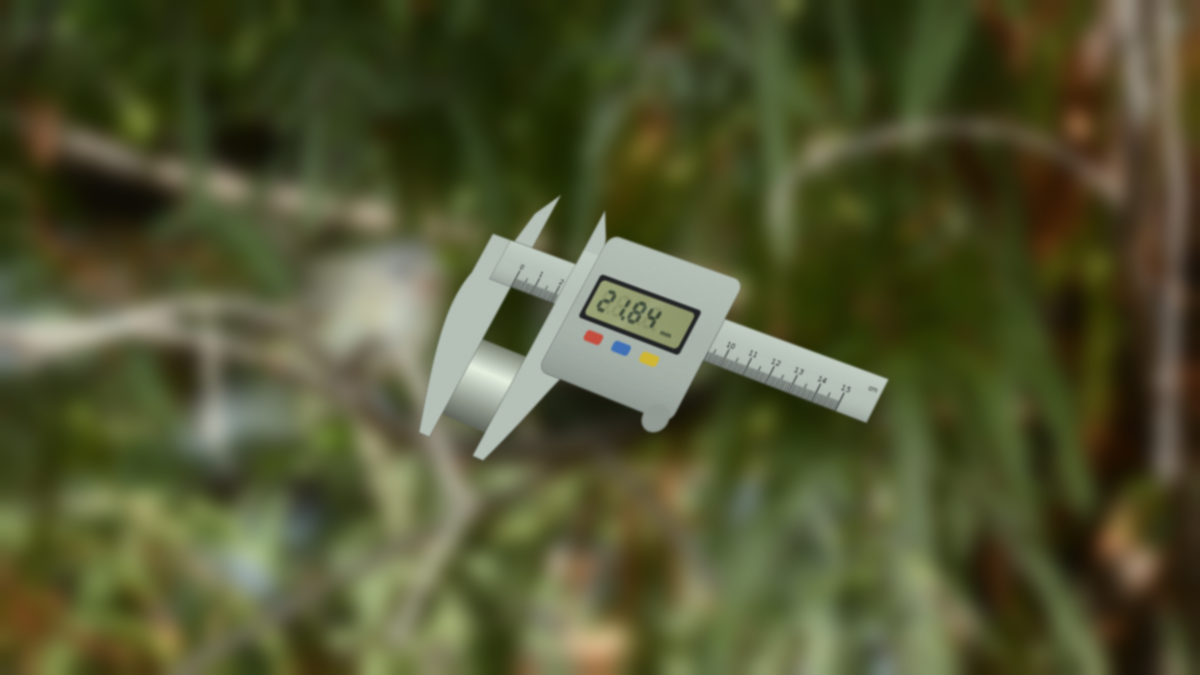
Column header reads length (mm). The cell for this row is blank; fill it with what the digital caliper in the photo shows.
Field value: 21.84 mm
